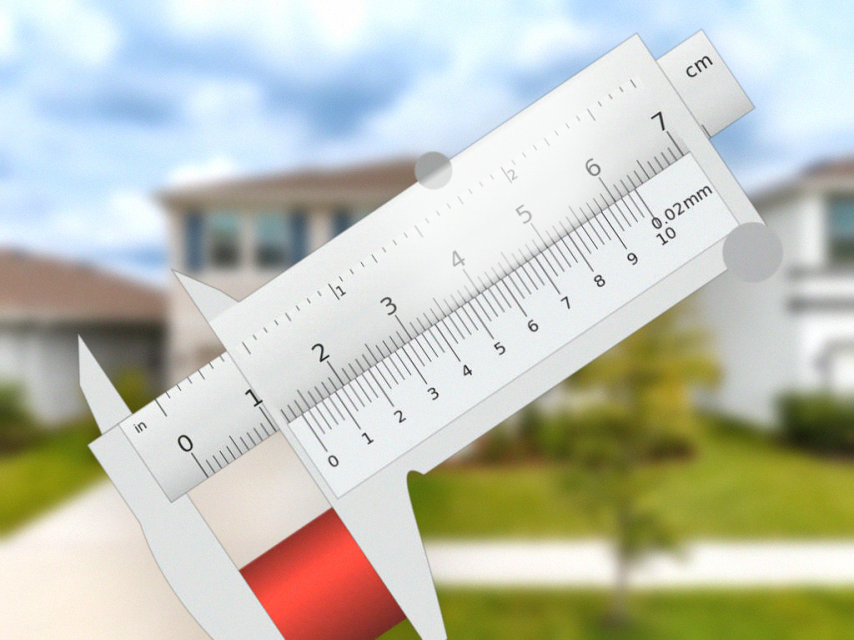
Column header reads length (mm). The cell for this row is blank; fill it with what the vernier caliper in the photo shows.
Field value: 13.8 mm
